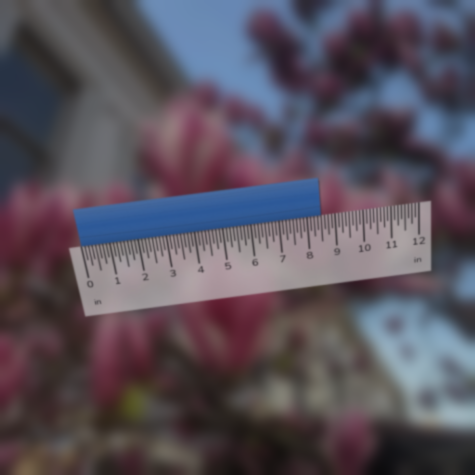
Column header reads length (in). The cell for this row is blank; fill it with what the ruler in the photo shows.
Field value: 8.5 in
